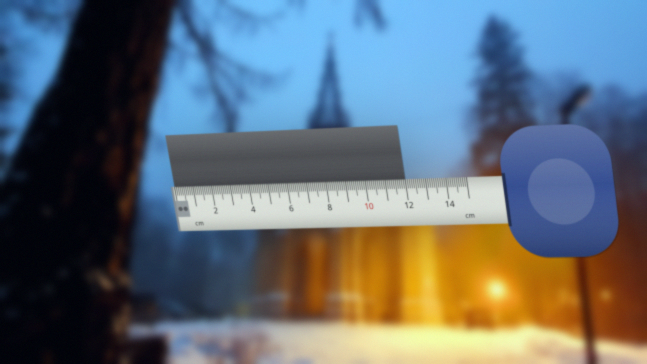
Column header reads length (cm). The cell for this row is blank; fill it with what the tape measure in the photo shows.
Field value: 12 cm
